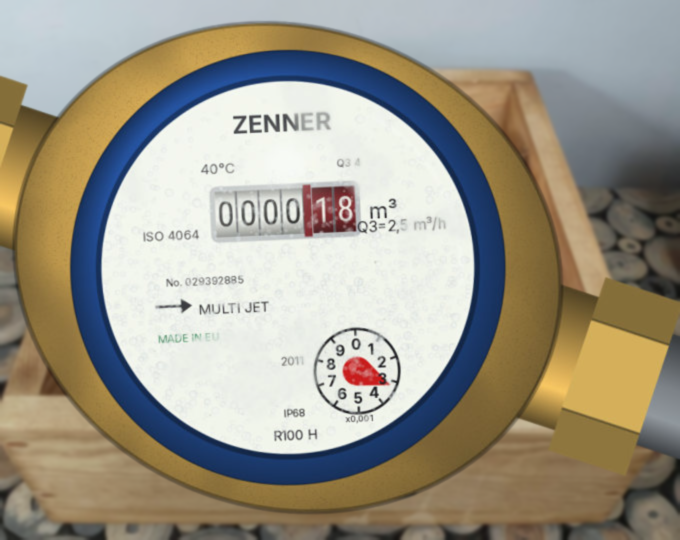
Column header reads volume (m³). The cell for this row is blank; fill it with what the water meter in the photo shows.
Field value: 0.183 m³
